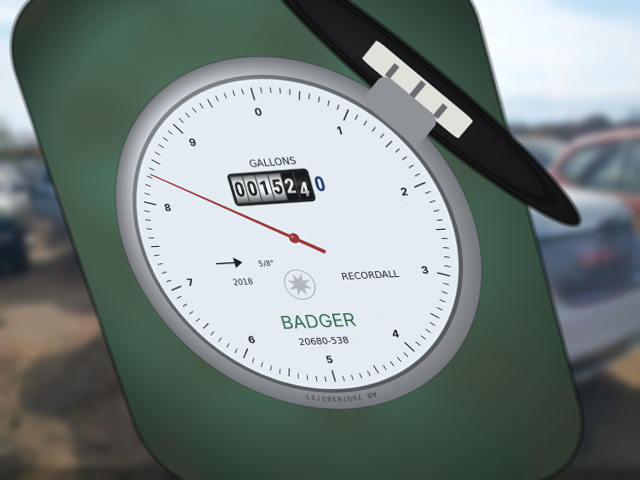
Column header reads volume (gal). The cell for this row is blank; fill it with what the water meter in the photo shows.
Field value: 15238.3 gal
